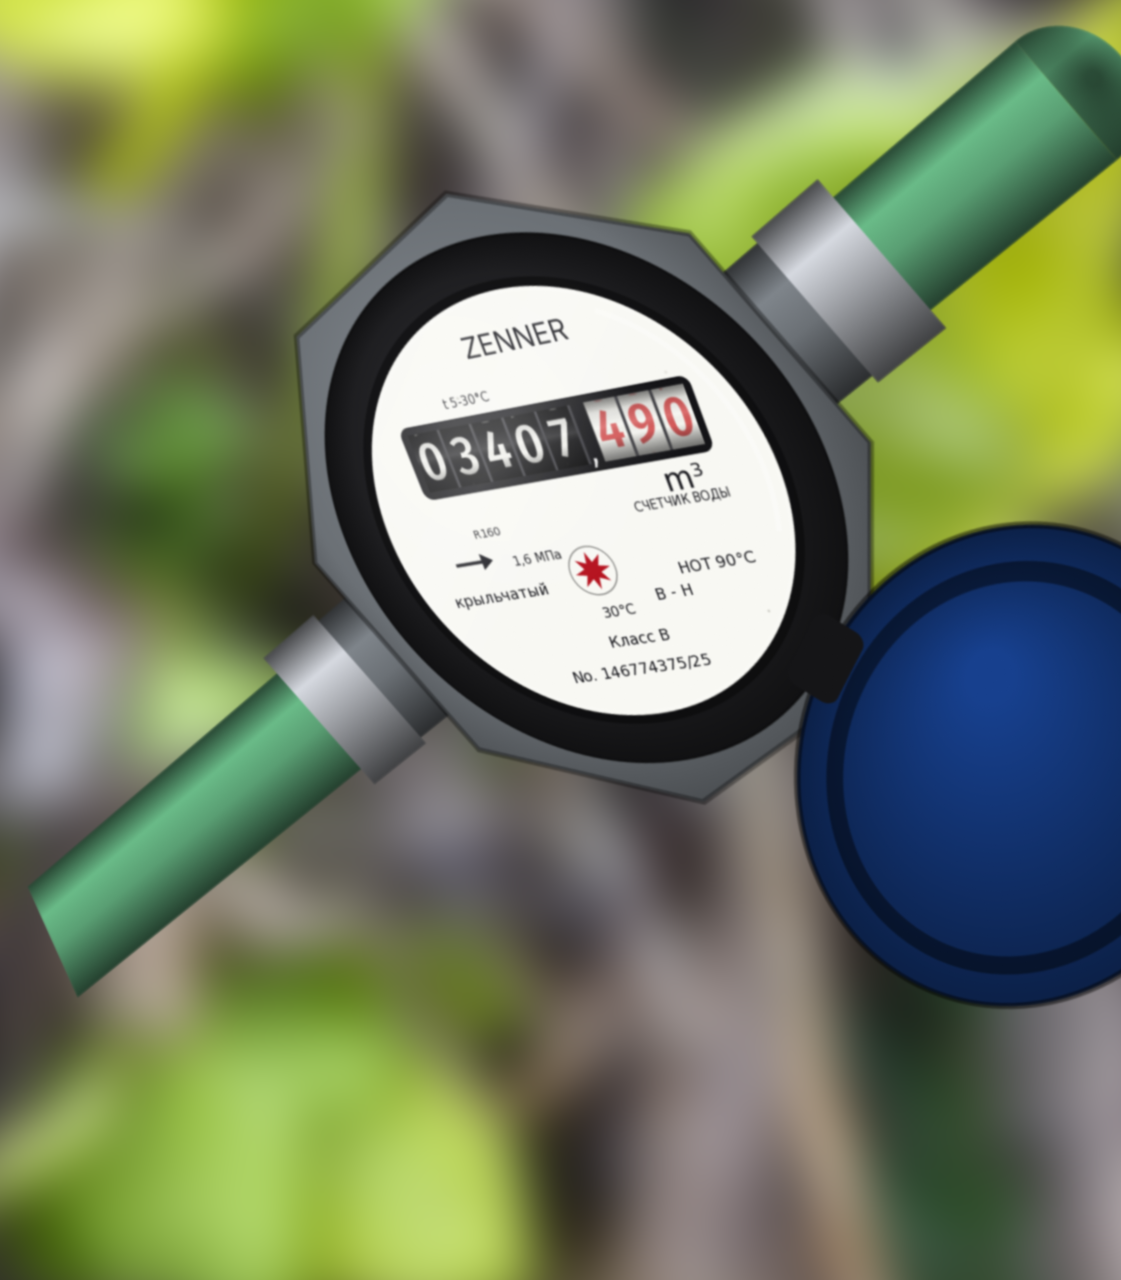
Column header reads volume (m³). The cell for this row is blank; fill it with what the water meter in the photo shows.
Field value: 3407.490 m³
